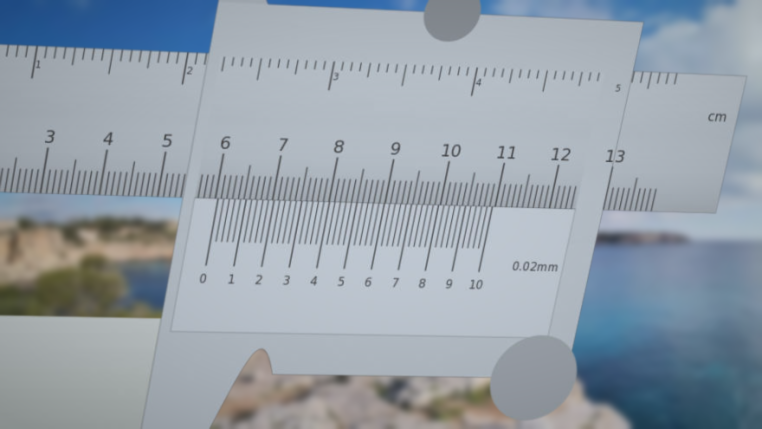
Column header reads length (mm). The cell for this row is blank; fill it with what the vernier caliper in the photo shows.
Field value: 60.5 mm
